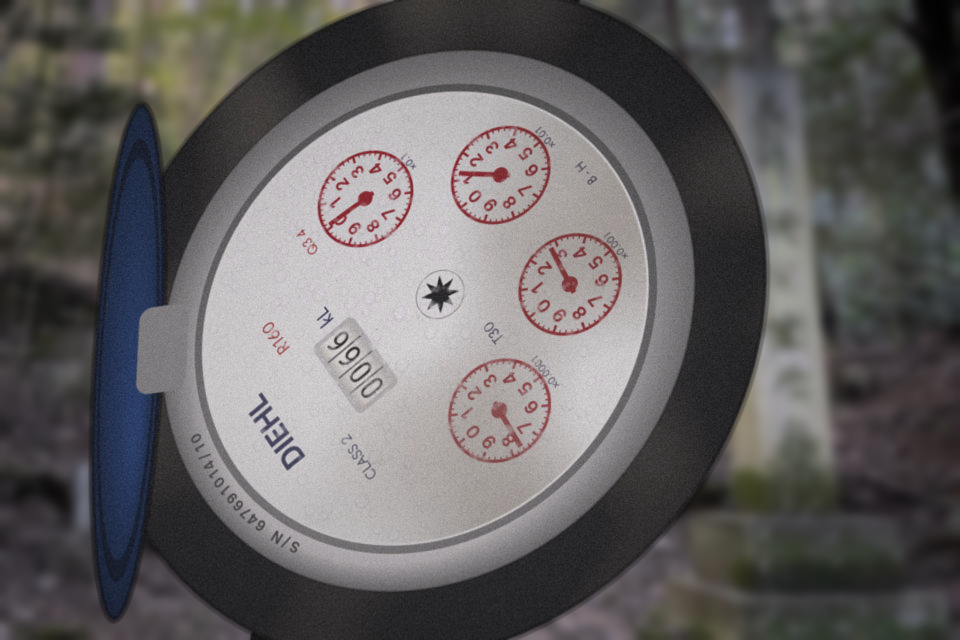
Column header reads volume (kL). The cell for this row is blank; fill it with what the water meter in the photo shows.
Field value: 66.0127 kL
